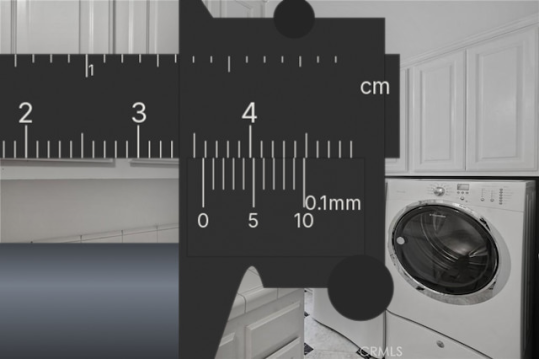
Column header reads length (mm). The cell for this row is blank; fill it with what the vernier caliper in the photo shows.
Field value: 35.8 mm
